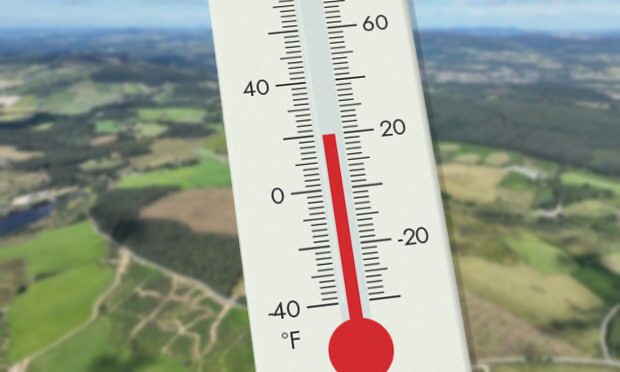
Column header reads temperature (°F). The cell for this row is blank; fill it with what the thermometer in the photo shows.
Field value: 20 °F
